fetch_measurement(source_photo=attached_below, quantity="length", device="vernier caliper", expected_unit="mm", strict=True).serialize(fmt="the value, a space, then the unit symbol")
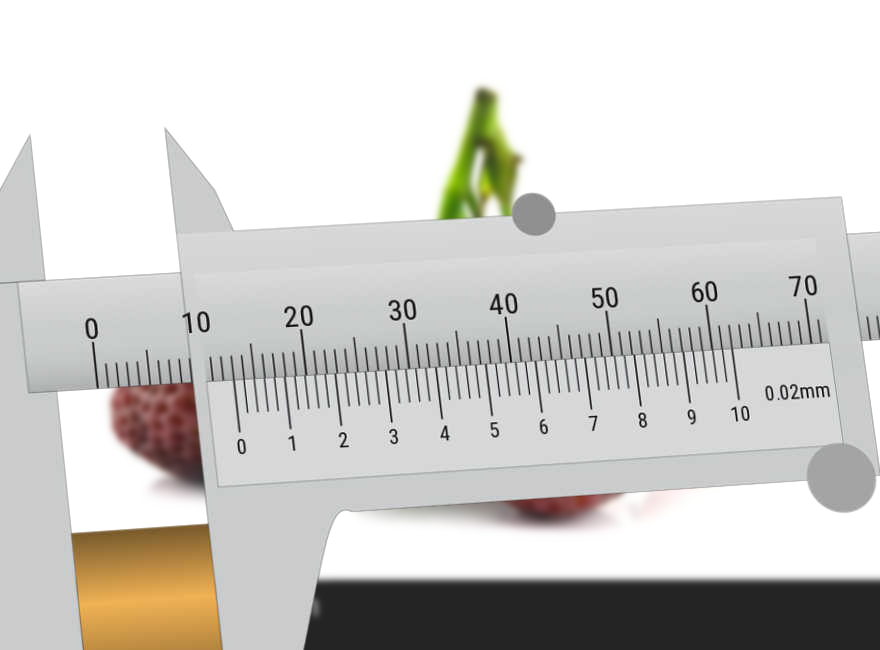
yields 13.0 mm
